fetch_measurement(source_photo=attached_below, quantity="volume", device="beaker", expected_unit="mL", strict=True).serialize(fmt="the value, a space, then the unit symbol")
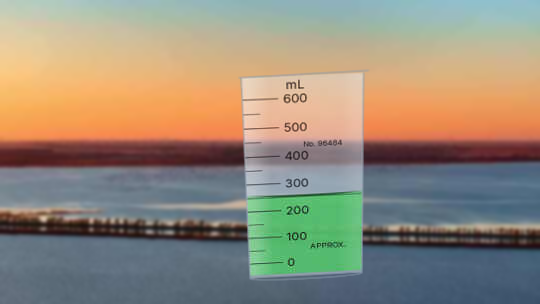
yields 250 mL
